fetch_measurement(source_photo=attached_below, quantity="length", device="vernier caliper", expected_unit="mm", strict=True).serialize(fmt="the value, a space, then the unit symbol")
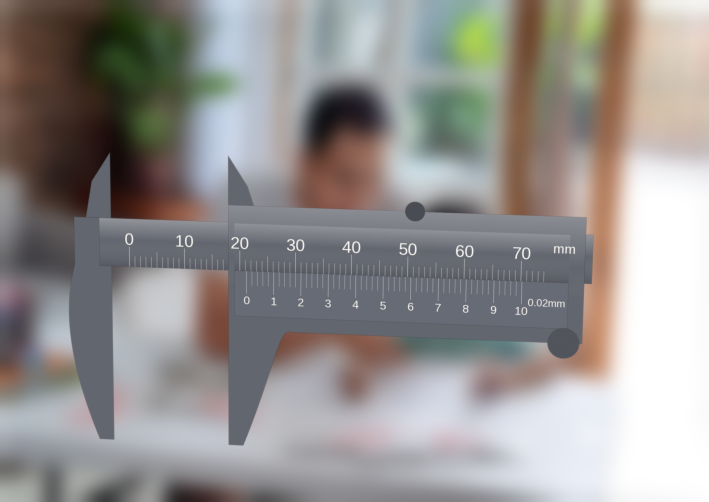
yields 21.2 mm
